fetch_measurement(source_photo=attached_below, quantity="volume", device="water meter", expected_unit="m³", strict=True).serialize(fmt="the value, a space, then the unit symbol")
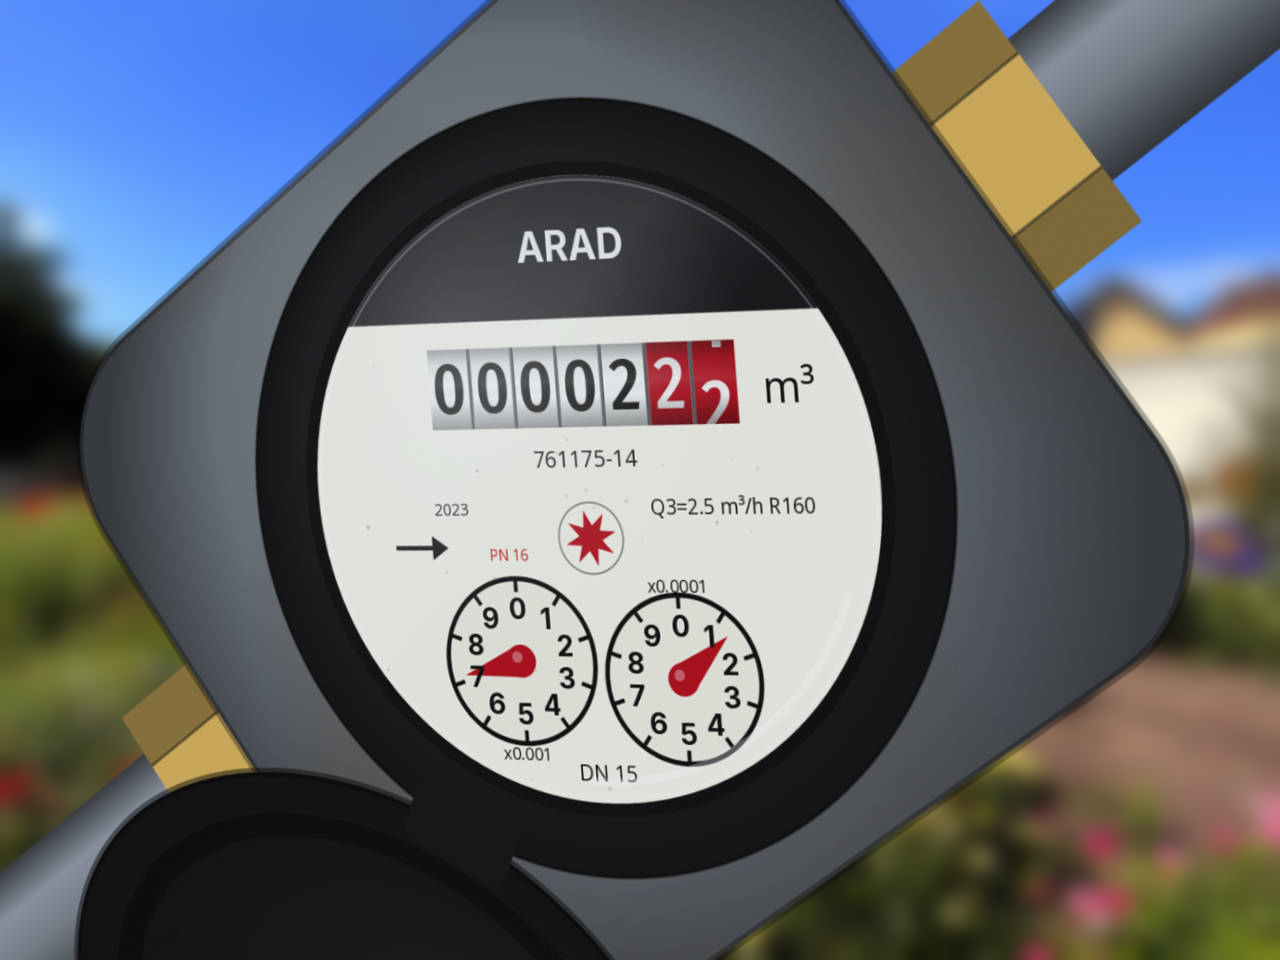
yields 2.2171 m³
